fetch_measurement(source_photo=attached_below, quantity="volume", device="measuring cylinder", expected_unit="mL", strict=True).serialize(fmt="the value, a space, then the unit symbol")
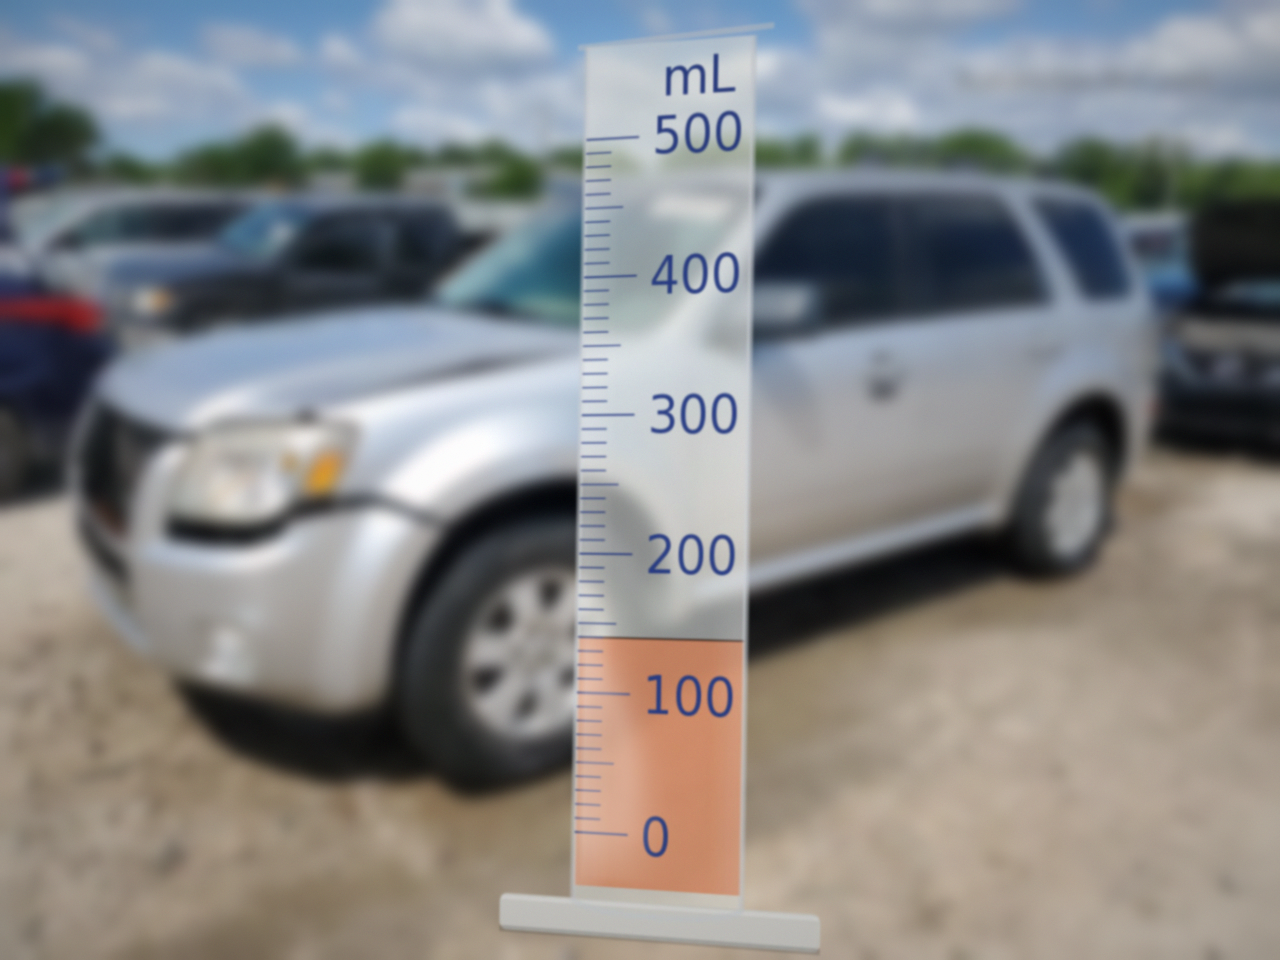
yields 140 mL
